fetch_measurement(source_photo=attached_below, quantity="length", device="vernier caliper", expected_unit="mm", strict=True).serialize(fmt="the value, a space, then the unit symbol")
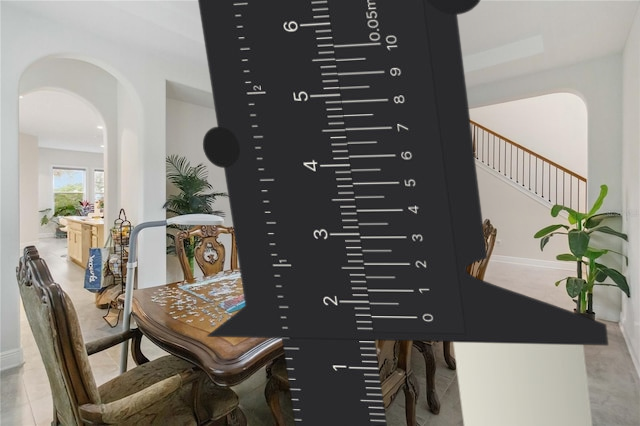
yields 17.8 mm
